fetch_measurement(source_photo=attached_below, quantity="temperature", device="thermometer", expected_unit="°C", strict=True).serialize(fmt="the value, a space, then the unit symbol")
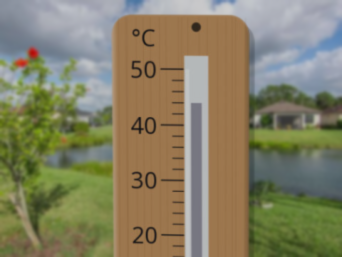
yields 44 °C
